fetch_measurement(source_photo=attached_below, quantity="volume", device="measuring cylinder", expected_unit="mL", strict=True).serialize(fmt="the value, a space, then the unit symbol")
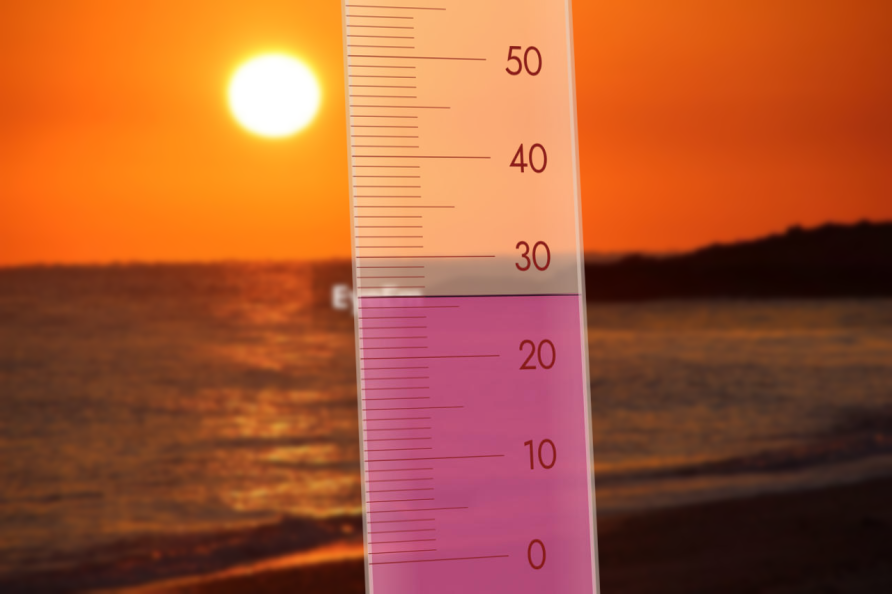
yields 26 mL
